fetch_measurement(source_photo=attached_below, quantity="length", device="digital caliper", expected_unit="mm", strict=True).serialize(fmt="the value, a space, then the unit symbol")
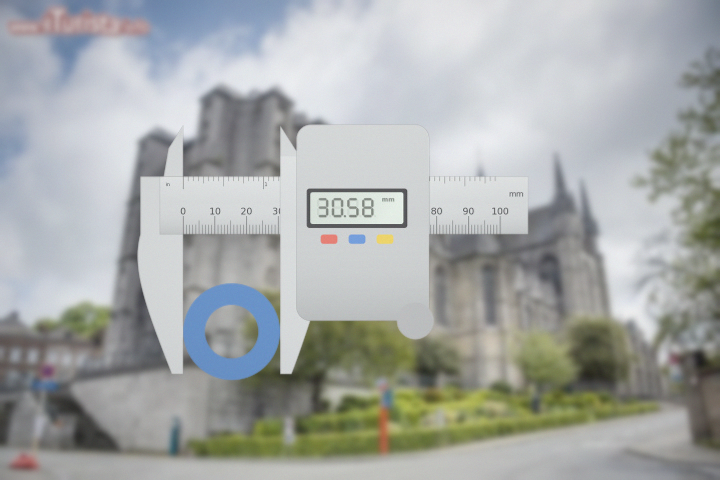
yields 30.58 mm
